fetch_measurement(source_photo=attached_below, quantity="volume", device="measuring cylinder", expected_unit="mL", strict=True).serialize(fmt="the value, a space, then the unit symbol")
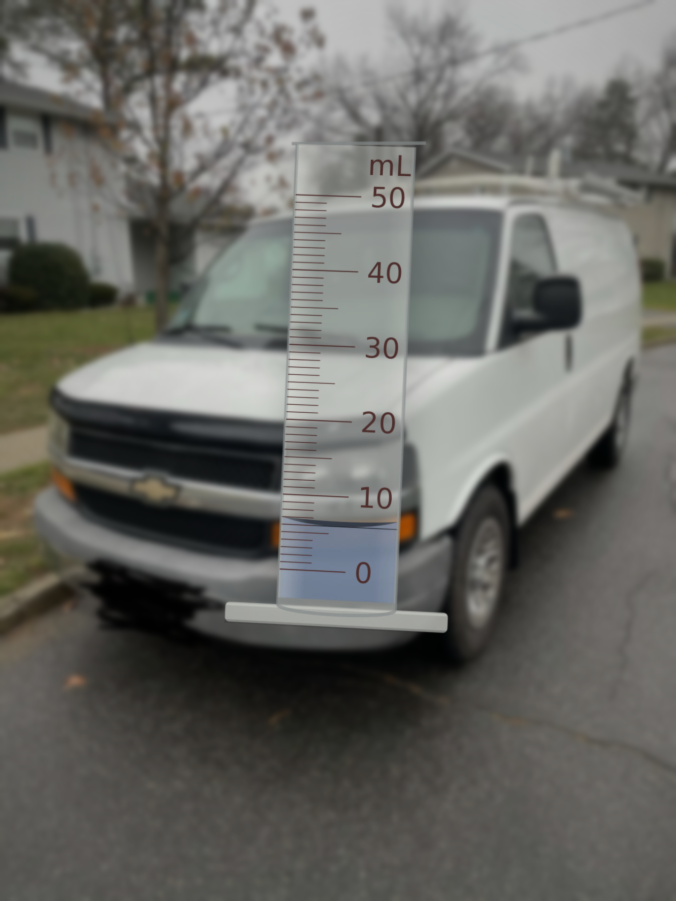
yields 6 mL
